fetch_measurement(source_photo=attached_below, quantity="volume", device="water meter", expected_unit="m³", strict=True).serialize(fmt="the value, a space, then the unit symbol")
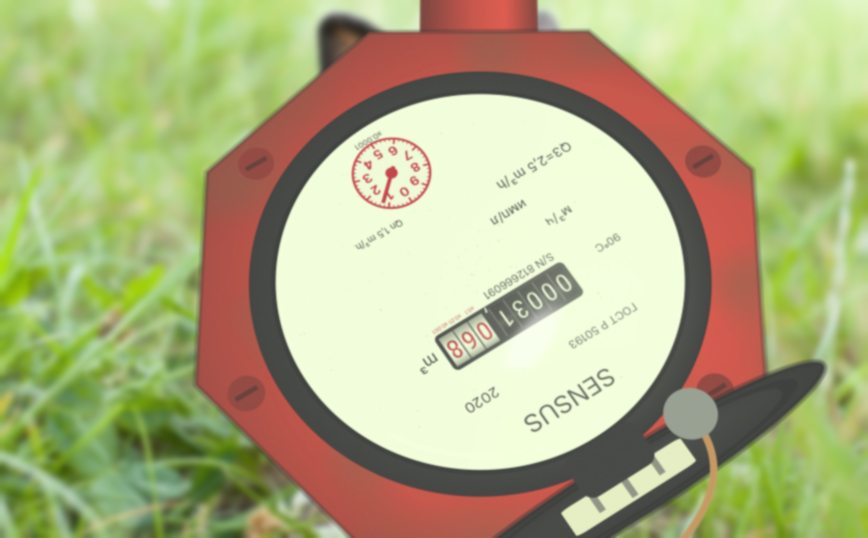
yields 31.0681 m³
